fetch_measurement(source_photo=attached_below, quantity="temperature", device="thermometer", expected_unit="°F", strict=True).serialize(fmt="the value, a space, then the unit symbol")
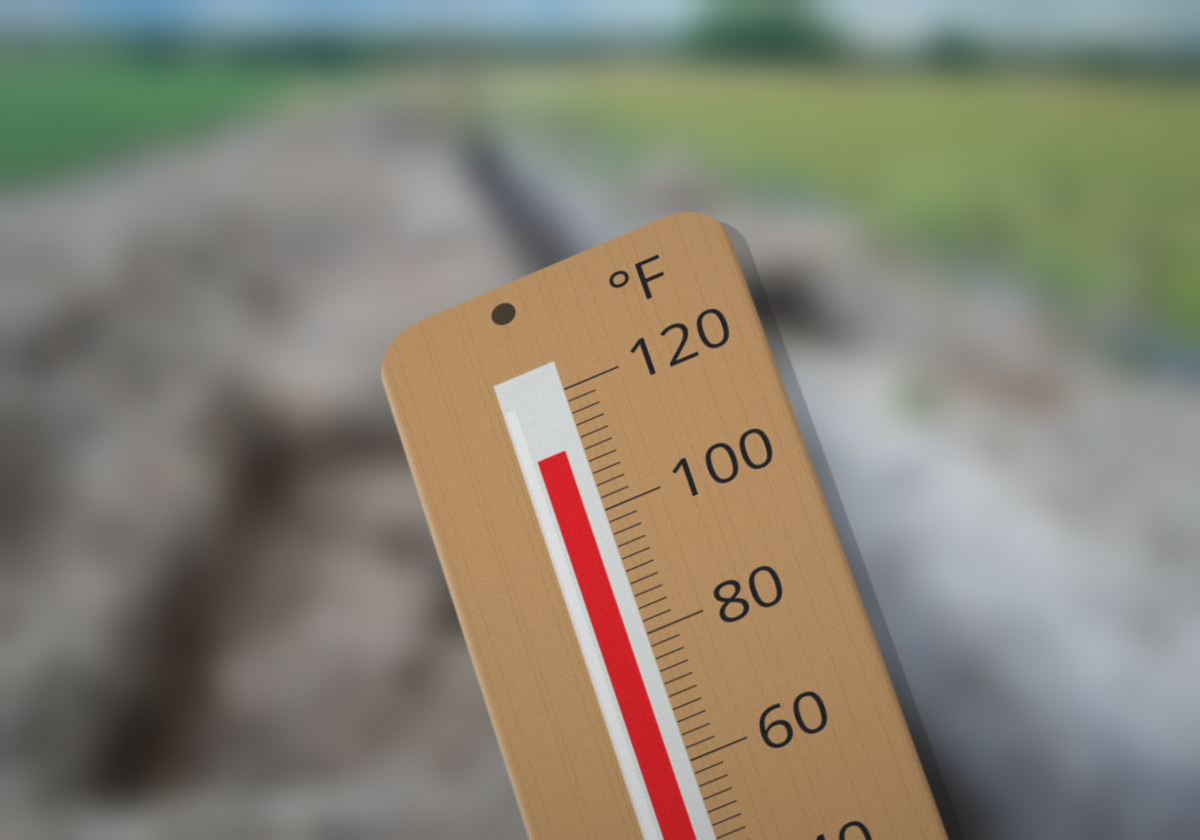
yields 111 °F
